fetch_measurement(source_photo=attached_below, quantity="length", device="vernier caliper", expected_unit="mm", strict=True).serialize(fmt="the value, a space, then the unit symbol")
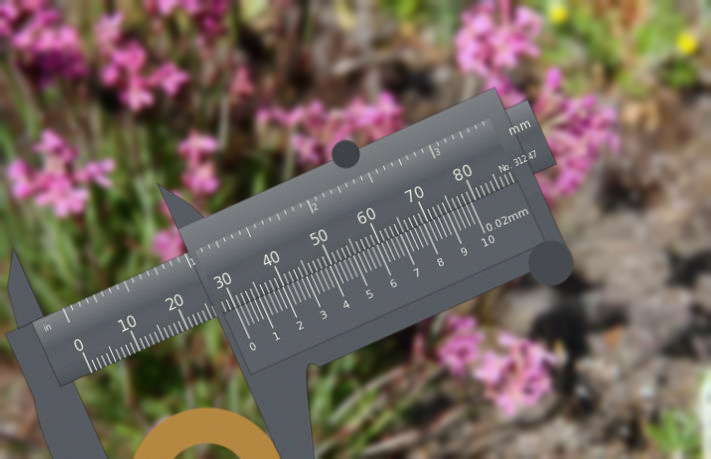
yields 30.0 mm
